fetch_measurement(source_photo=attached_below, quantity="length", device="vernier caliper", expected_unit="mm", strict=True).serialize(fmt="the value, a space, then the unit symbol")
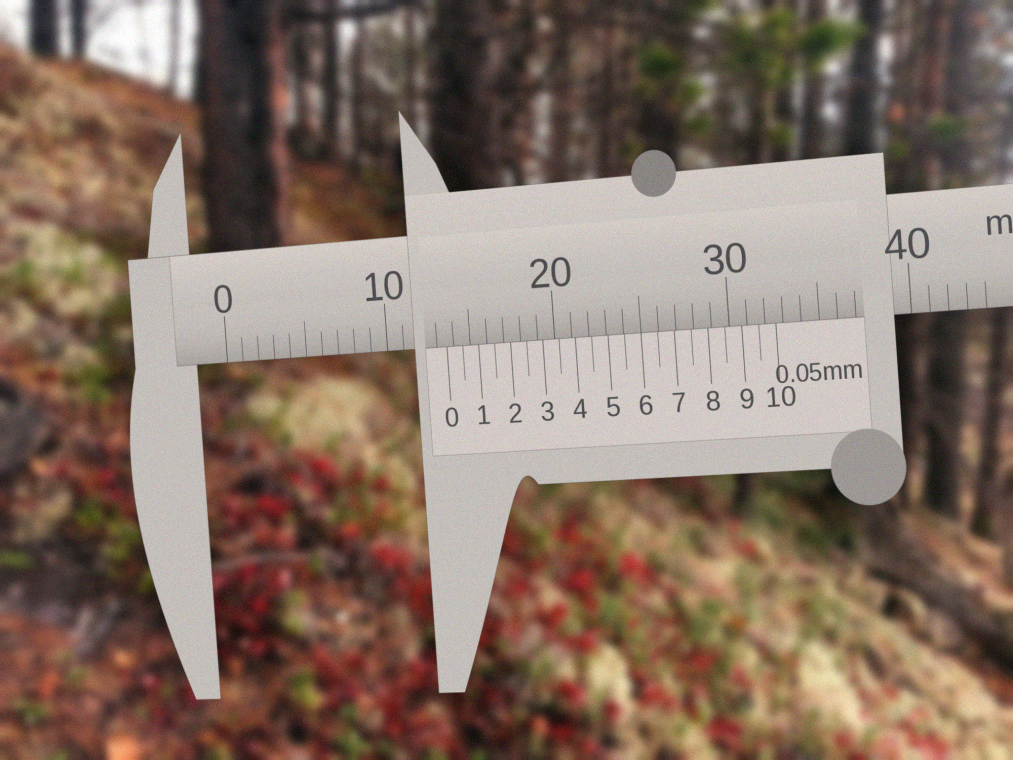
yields 13.6 mm
